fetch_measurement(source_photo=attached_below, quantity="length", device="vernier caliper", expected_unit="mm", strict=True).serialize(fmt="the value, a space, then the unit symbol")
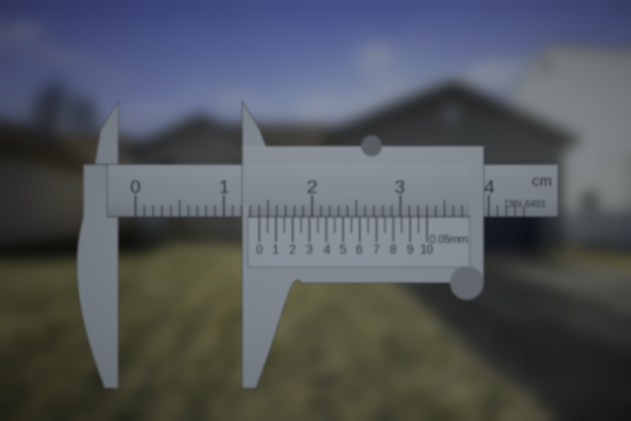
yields 14.0 mm
